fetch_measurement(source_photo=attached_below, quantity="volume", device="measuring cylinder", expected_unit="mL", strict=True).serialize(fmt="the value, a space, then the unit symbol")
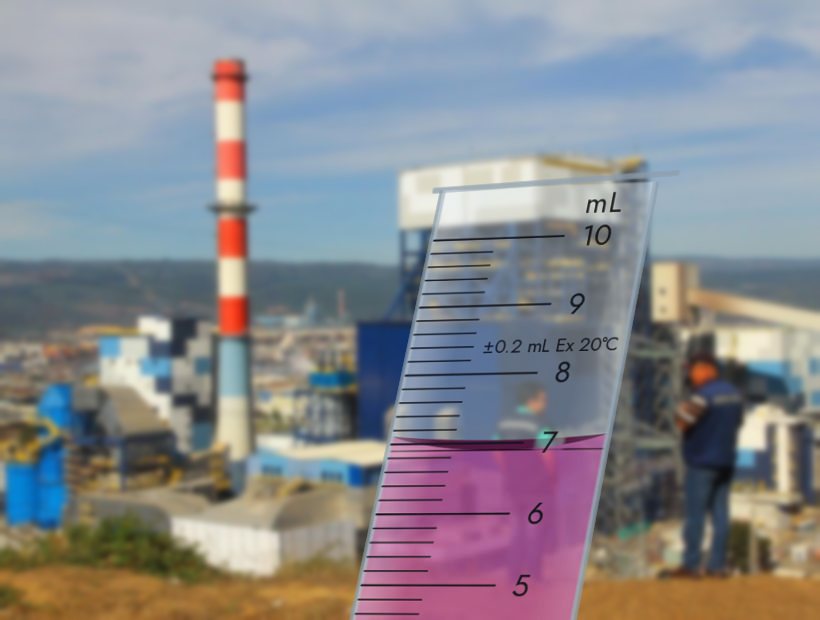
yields 6.9 mL
